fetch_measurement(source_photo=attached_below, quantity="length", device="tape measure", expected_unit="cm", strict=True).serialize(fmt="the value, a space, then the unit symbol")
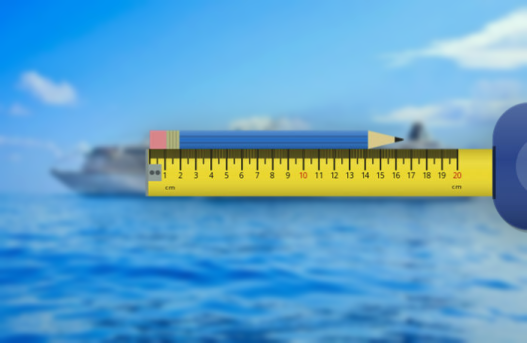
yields 16.5 cm
